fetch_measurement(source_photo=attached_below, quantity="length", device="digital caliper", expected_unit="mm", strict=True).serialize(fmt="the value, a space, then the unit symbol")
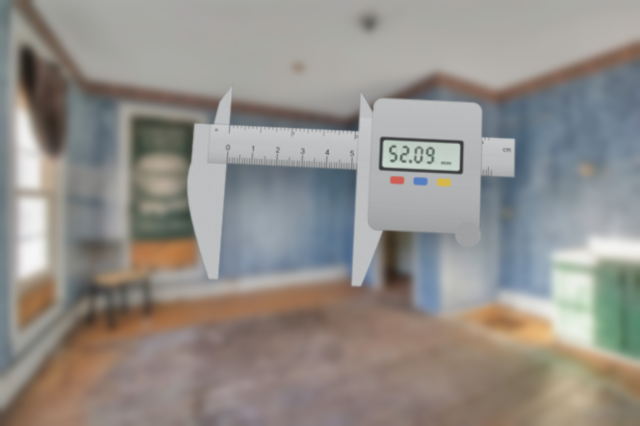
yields 52.09 mm
